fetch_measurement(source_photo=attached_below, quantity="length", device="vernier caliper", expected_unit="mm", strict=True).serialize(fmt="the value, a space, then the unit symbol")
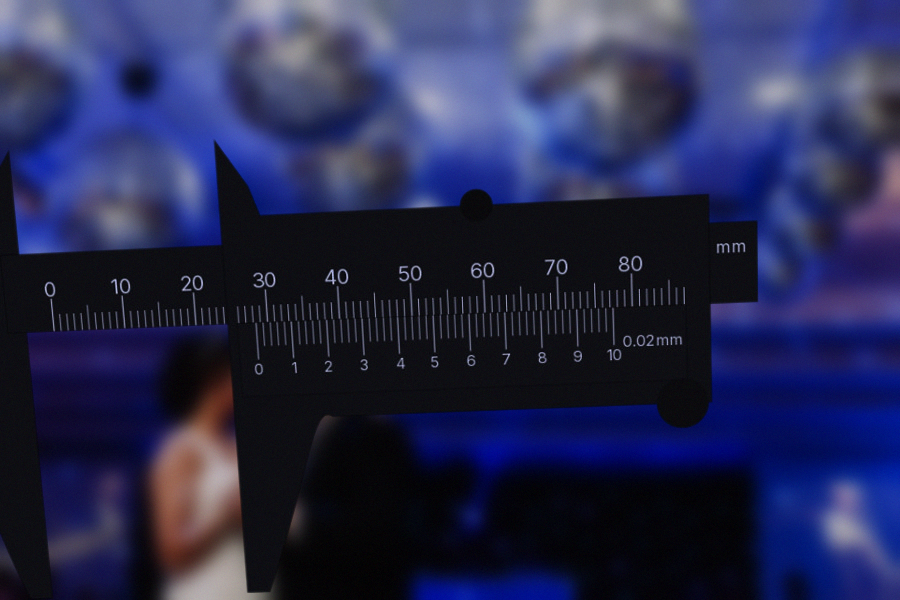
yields 28.4 mm
